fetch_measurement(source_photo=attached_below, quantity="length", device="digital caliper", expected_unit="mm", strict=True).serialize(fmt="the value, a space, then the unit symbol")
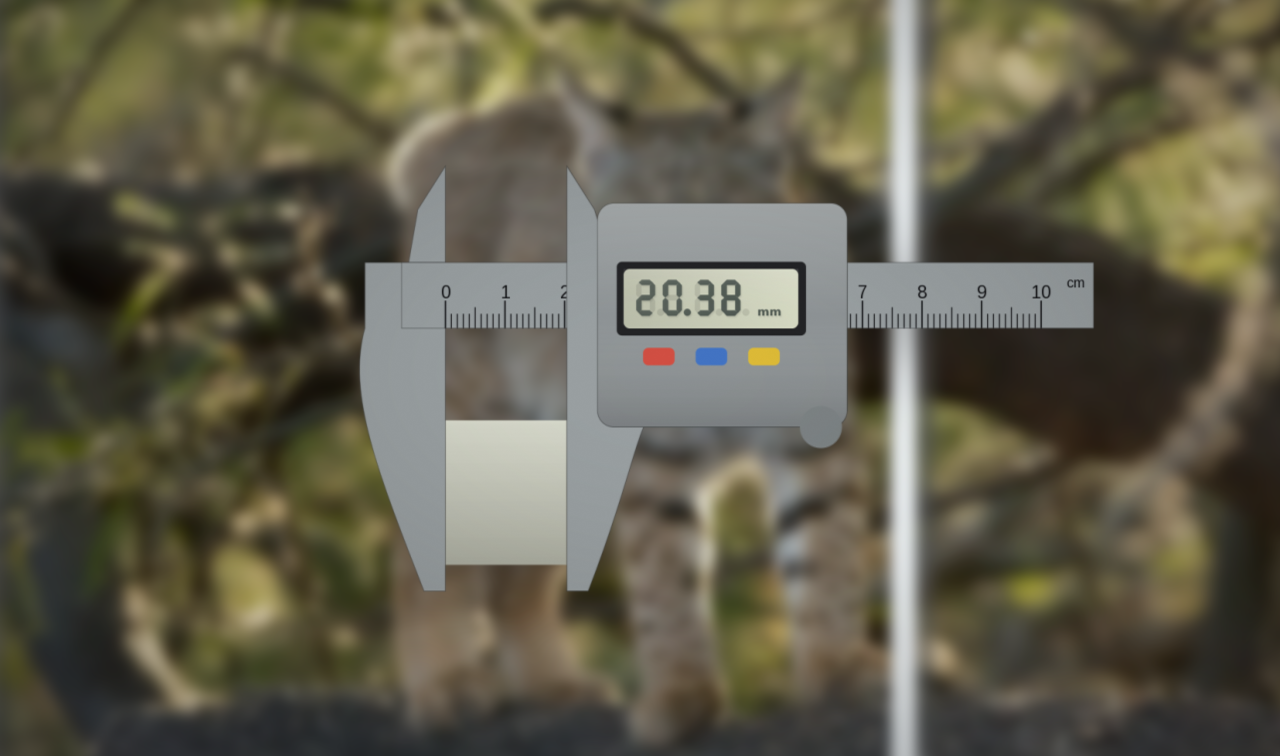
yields 20.38 mm
